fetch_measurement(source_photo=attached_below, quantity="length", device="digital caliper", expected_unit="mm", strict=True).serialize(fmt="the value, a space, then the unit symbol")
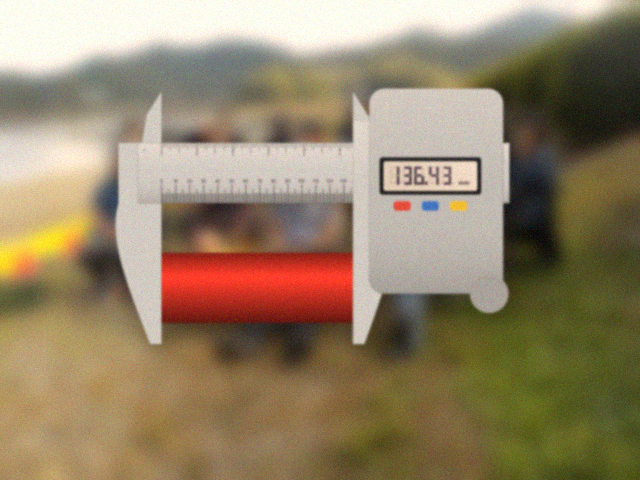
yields 136.43 mm
